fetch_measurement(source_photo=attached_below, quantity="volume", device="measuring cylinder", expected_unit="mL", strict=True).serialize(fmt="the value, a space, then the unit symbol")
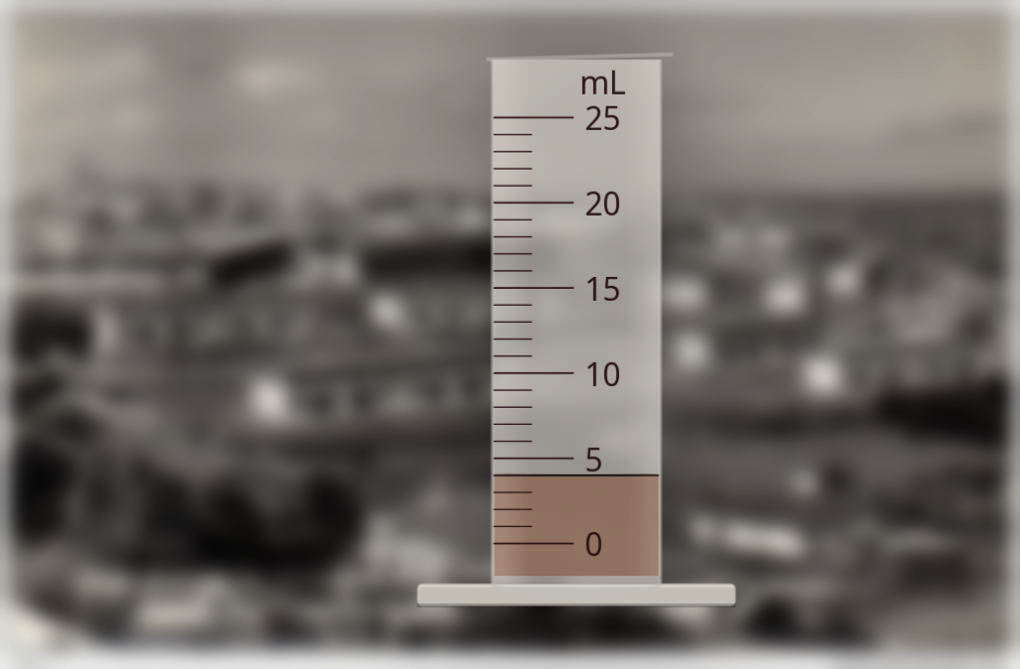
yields 4 mL
